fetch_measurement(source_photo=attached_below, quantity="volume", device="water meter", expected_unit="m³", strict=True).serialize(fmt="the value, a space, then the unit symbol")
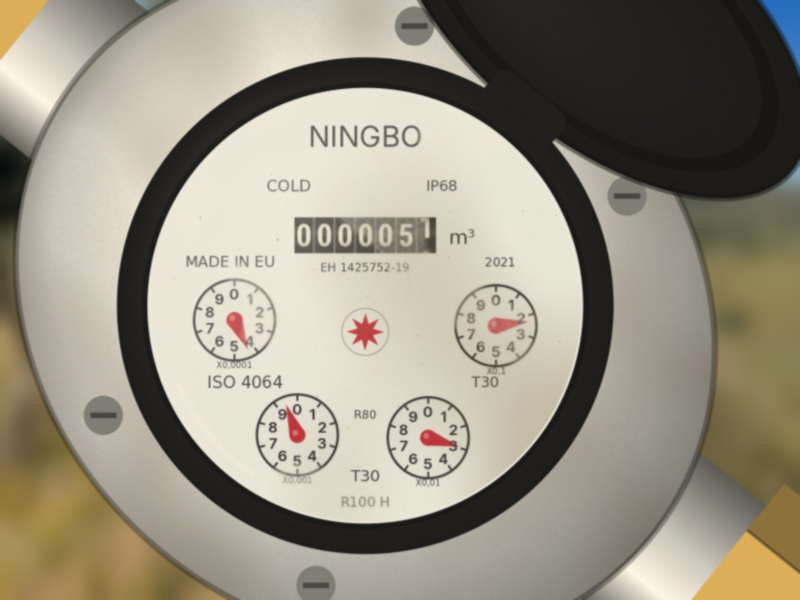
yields 51.2294 m³
